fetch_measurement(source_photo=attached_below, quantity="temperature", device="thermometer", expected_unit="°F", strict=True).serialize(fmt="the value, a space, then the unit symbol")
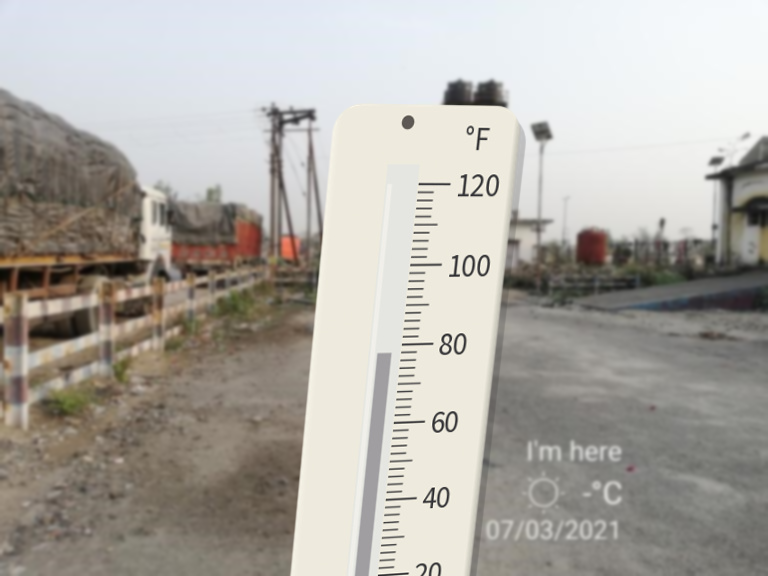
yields 78 °F
